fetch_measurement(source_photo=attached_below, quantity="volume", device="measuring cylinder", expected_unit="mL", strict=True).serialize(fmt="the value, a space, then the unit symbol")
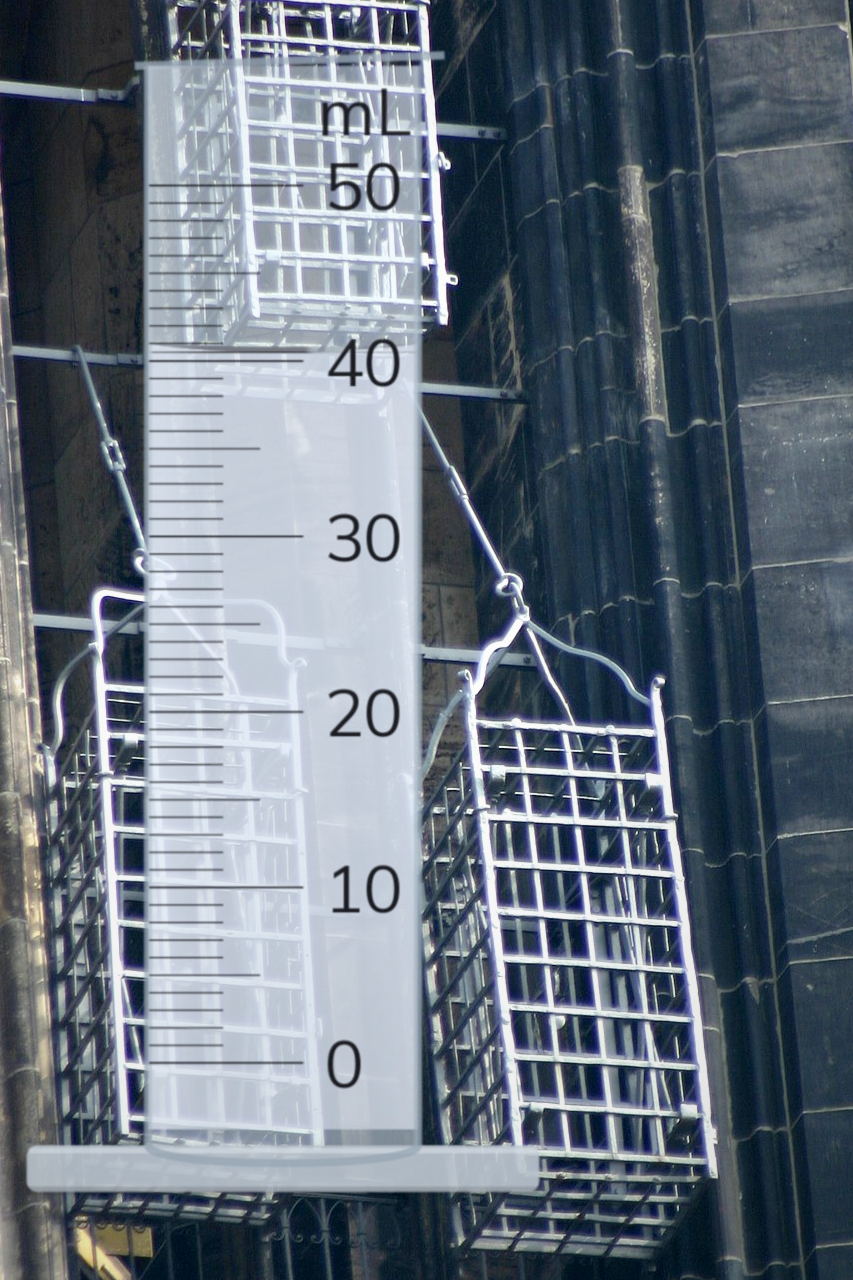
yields 40.5 mL
